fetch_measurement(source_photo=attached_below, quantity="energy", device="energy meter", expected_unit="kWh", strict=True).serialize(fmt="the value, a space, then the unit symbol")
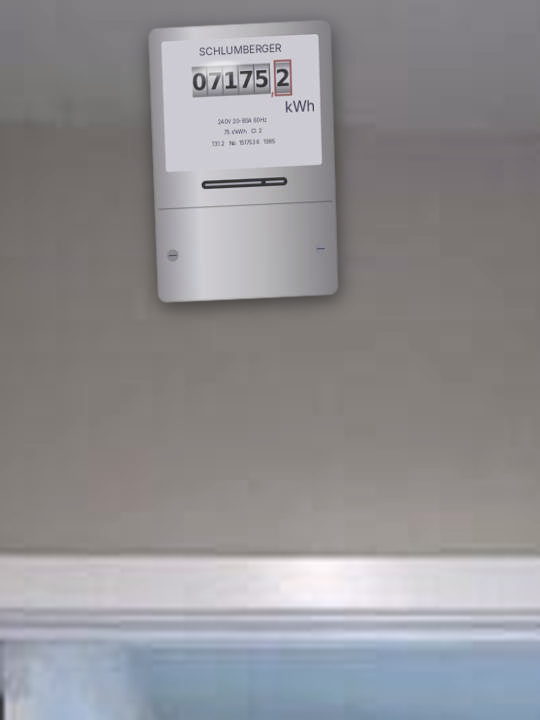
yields 7175.2 kWh
